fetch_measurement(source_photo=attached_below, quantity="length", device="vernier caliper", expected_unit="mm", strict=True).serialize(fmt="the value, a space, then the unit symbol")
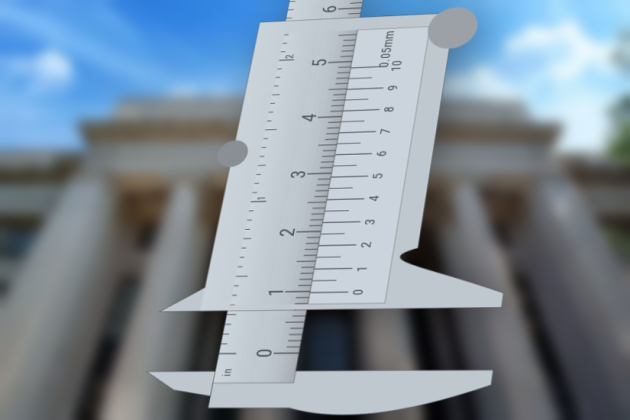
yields 9.8 mm
